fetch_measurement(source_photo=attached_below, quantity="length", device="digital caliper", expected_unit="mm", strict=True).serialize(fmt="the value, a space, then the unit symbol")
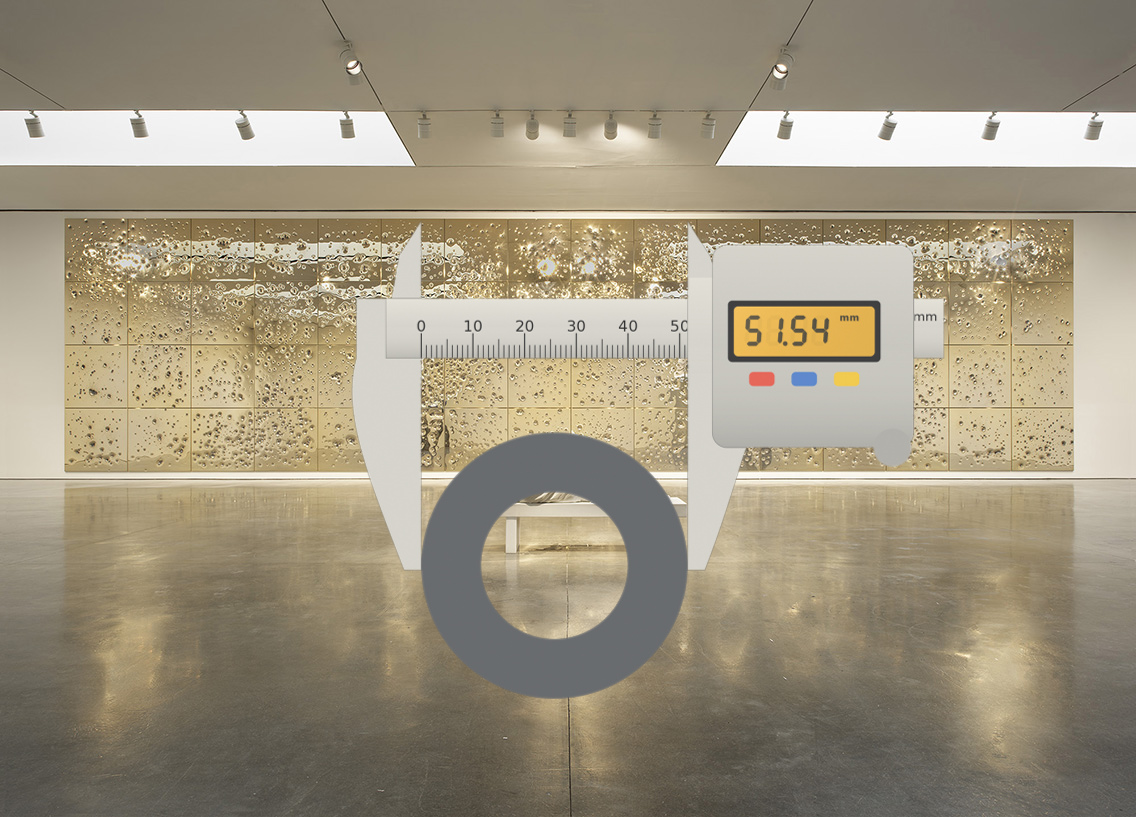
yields 51.54 mm
